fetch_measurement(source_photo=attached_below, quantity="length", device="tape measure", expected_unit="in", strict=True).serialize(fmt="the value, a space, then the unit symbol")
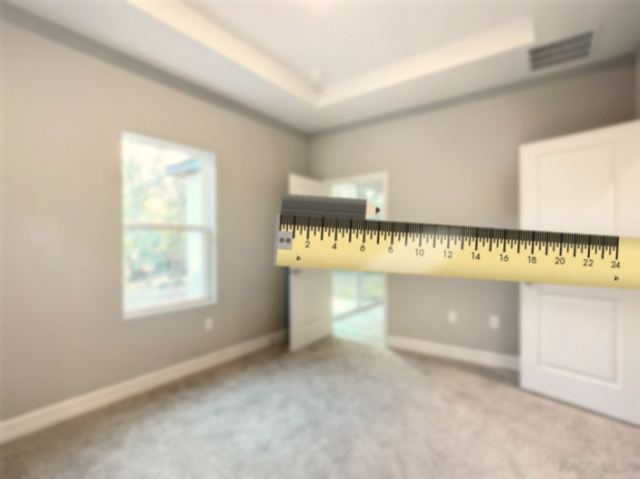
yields 7 in
